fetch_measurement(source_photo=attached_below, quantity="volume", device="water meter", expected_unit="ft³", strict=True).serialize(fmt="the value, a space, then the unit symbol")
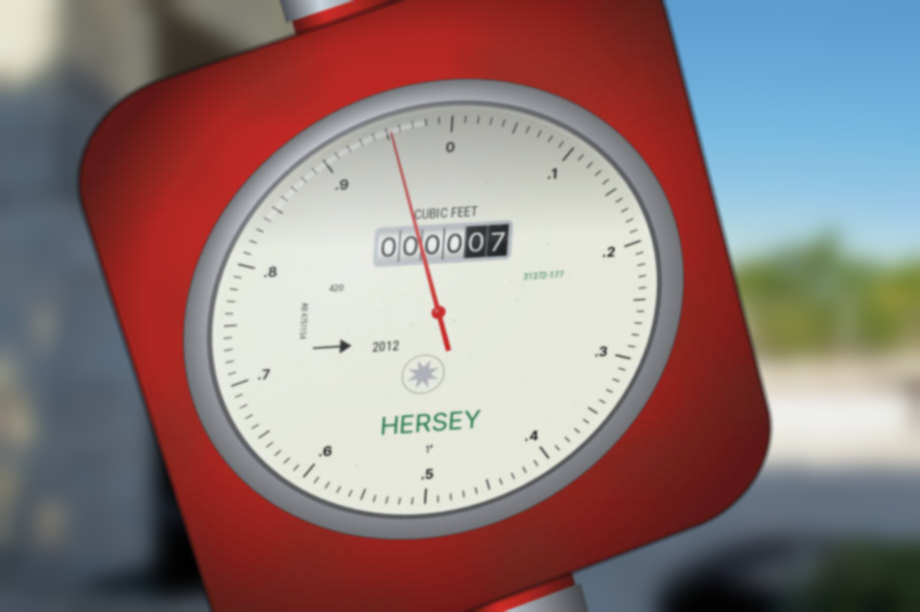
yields 6.95 ft³
